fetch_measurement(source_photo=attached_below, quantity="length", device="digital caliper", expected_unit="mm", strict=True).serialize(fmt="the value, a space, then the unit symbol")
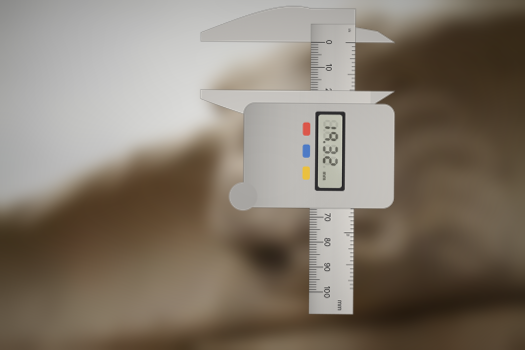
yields 19.32 mm
